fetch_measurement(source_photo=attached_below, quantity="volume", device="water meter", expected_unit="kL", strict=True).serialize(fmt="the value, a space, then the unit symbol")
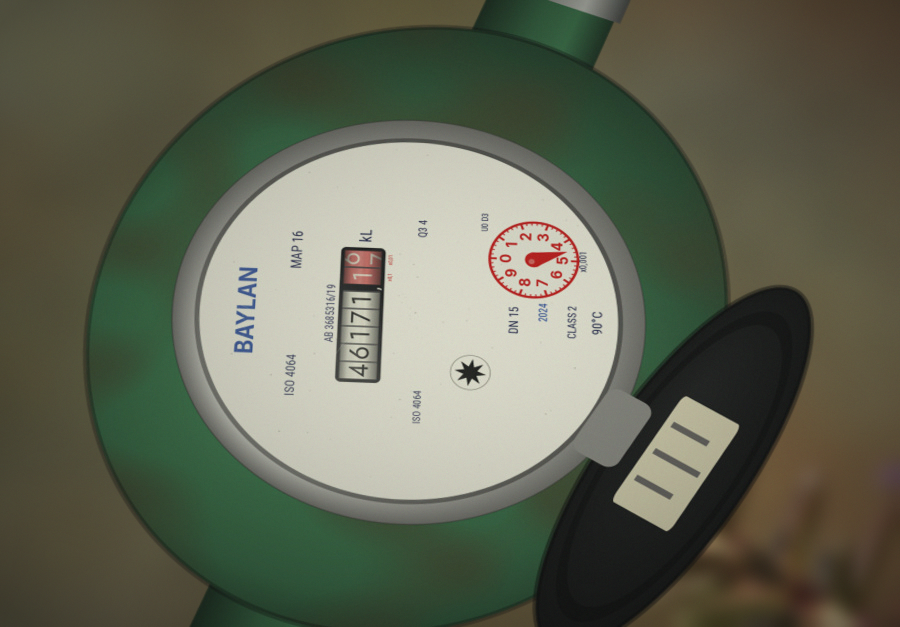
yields 46171.164 kL
